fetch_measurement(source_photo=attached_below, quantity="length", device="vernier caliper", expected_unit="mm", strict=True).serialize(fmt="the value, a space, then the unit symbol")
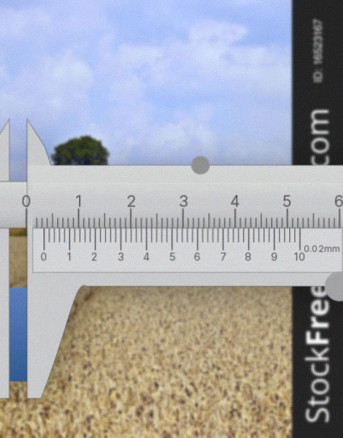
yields 3.4 mm
